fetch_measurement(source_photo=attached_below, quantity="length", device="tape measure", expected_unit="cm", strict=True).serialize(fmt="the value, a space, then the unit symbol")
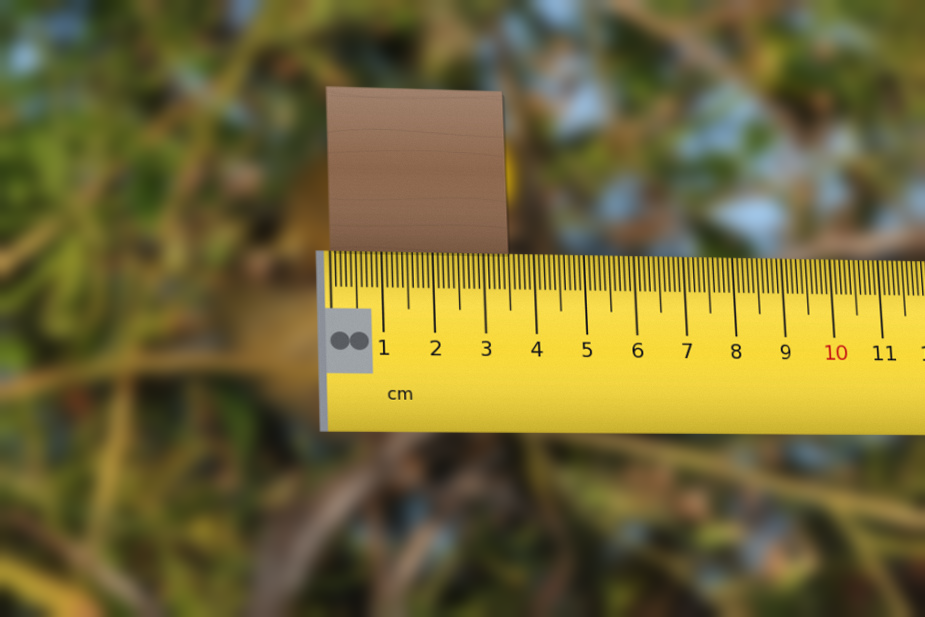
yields 3.5 cm
